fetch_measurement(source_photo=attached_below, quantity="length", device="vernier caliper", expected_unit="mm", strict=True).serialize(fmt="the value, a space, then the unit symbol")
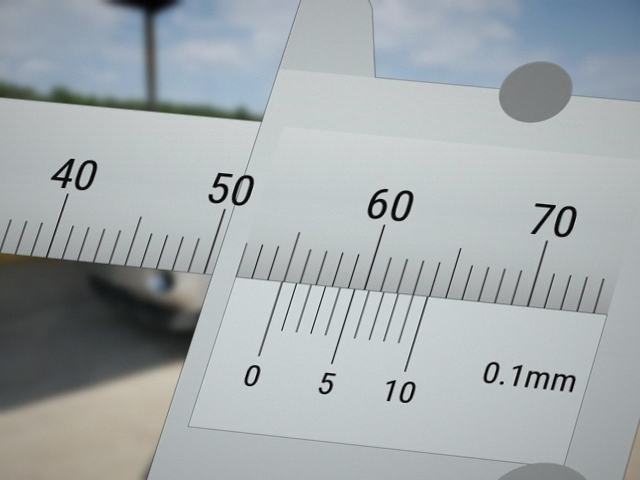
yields 54.9 mm
